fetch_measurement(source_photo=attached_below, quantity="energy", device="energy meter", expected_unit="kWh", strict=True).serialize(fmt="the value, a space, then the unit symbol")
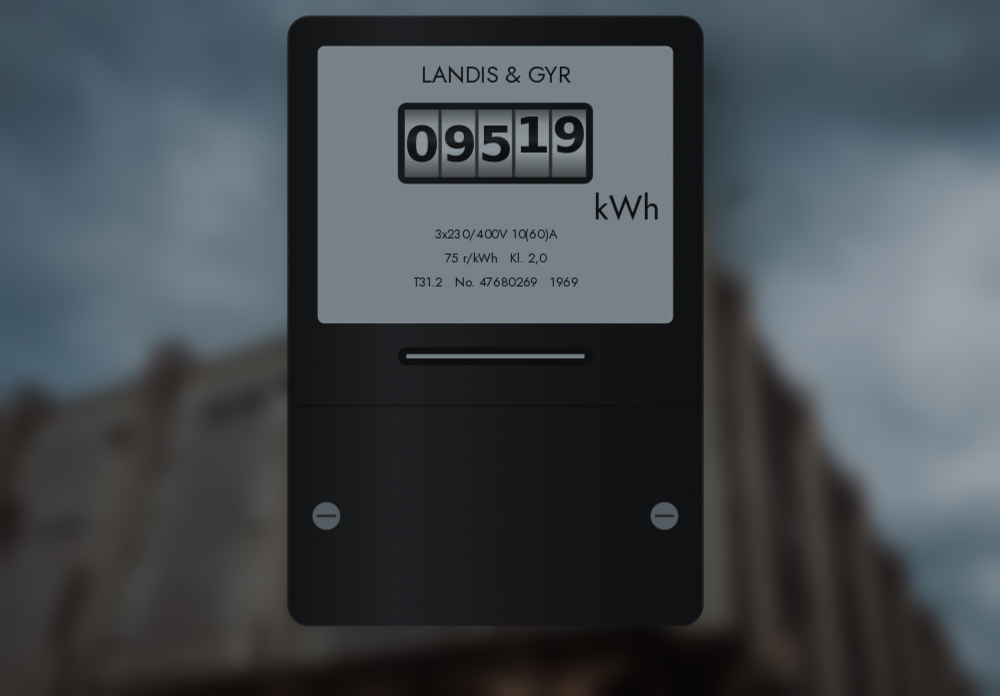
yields 9519 kWh
